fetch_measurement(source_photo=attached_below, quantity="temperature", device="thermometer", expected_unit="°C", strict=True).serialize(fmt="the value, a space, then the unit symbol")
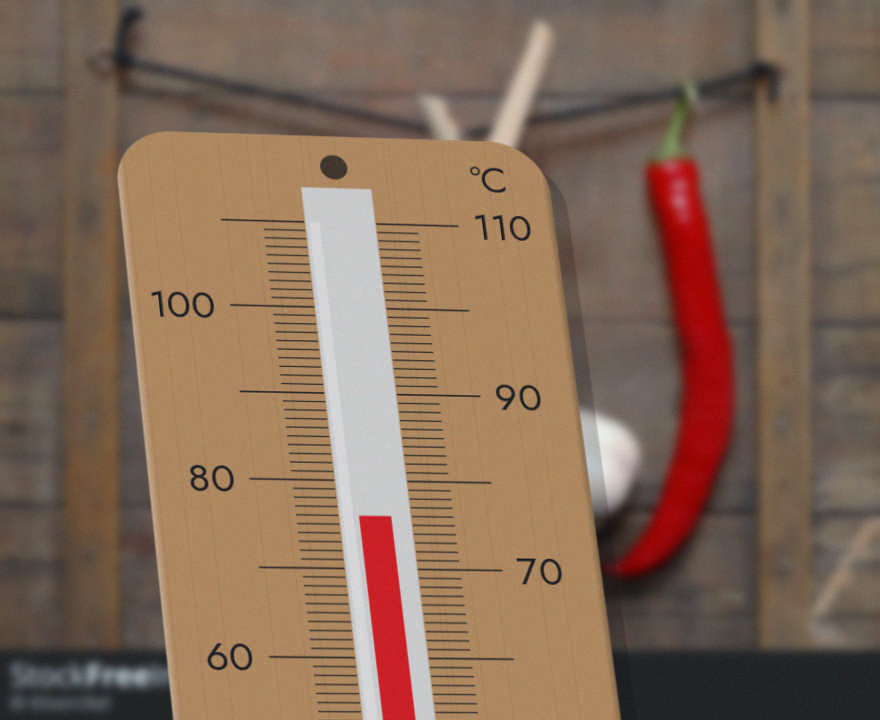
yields 76 °C
